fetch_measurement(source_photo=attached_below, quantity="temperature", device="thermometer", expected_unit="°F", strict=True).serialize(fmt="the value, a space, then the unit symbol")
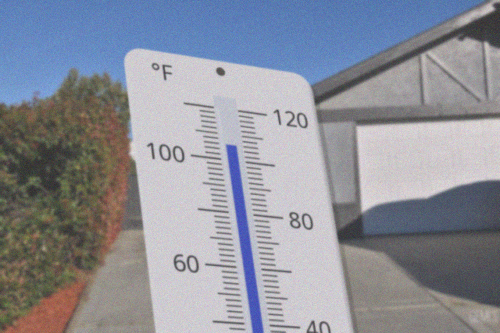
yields 106 °F
